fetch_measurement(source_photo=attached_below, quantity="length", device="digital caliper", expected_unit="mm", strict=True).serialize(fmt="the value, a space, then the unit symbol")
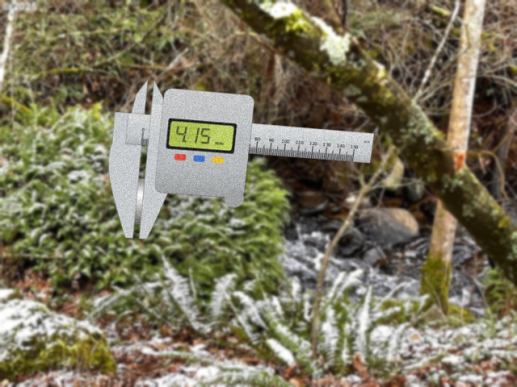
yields 4.15 mm
